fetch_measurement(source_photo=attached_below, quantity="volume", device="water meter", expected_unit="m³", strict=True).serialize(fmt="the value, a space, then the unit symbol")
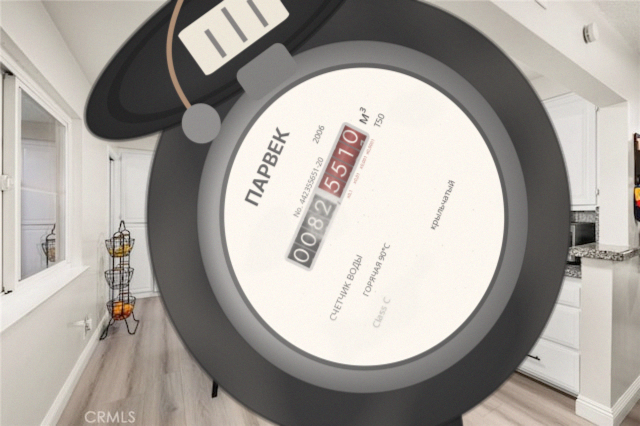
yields 82.5510 m³
